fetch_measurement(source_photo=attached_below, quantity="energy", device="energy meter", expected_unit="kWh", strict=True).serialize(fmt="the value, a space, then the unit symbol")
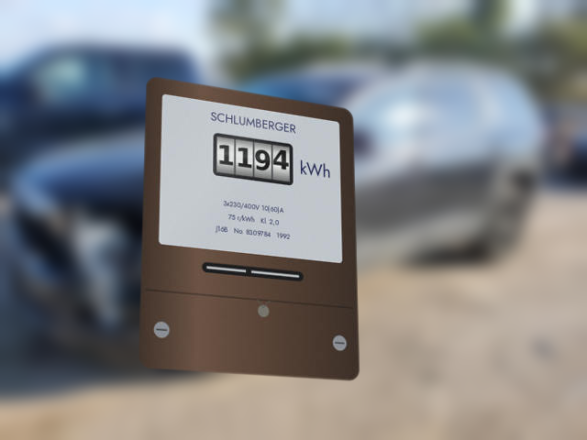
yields 1194 kWh
